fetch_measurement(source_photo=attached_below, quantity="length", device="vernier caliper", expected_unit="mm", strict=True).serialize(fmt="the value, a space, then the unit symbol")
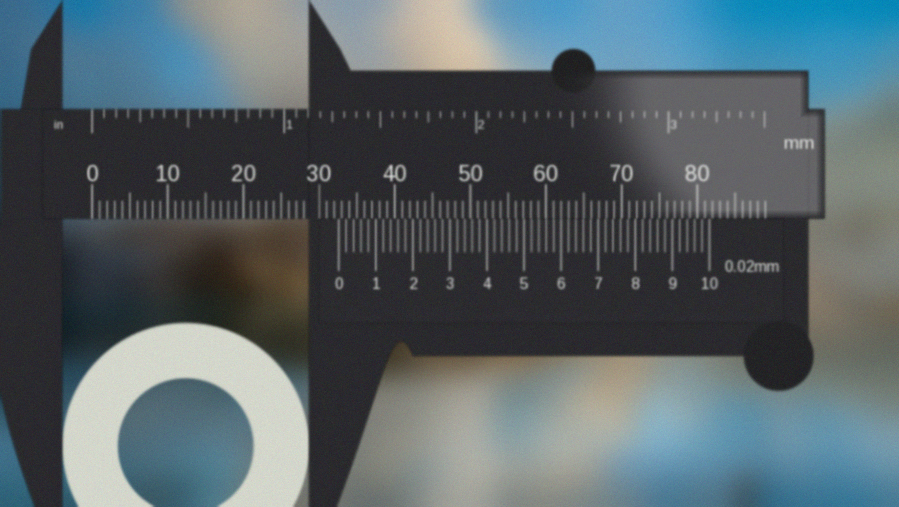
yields 32.6 mm
